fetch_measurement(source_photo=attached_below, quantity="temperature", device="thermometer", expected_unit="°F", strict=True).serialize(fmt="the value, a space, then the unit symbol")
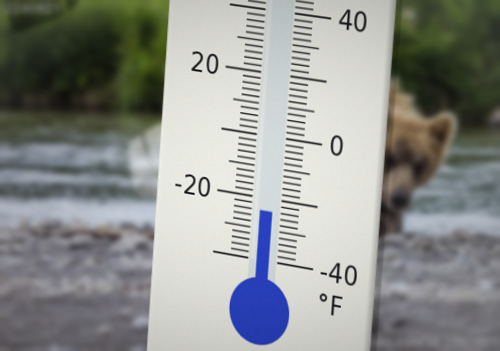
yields -24 °F
